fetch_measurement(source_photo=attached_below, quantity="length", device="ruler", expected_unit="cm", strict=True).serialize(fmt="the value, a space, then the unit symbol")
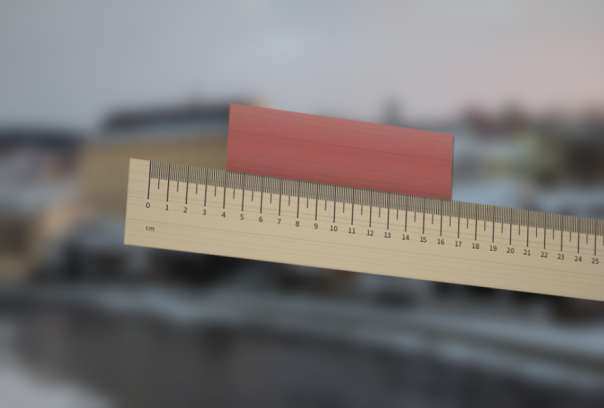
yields 12.5 cm
